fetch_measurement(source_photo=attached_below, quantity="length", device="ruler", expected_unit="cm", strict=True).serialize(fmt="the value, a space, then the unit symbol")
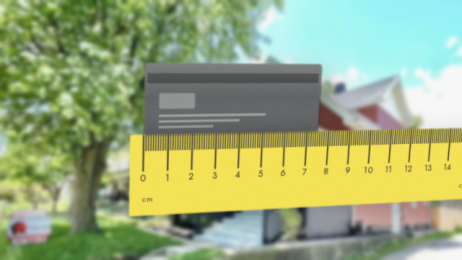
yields 7.5 cm
